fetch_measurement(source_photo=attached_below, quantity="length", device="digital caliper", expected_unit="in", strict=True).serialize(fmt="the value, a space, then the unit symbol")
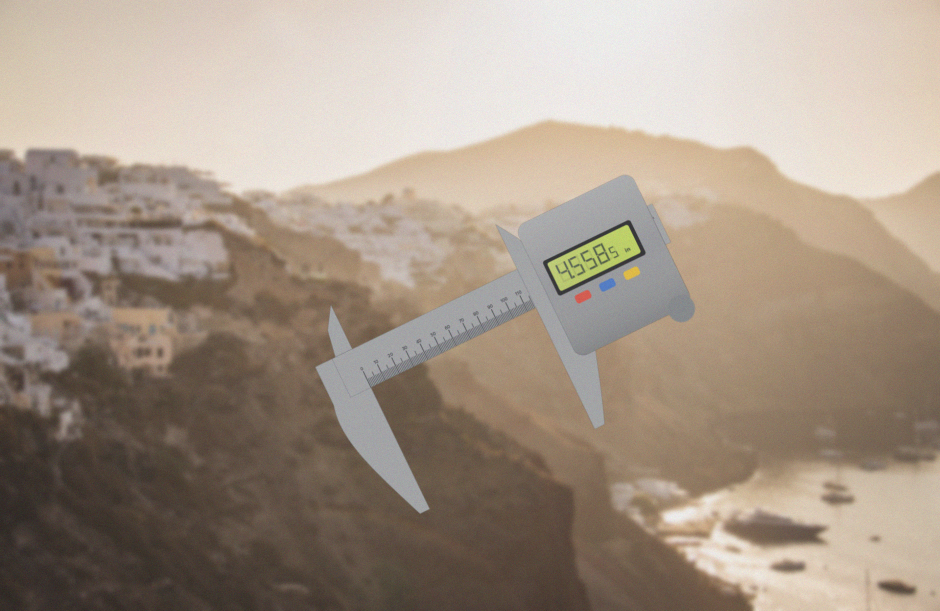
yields 4.5585 in
